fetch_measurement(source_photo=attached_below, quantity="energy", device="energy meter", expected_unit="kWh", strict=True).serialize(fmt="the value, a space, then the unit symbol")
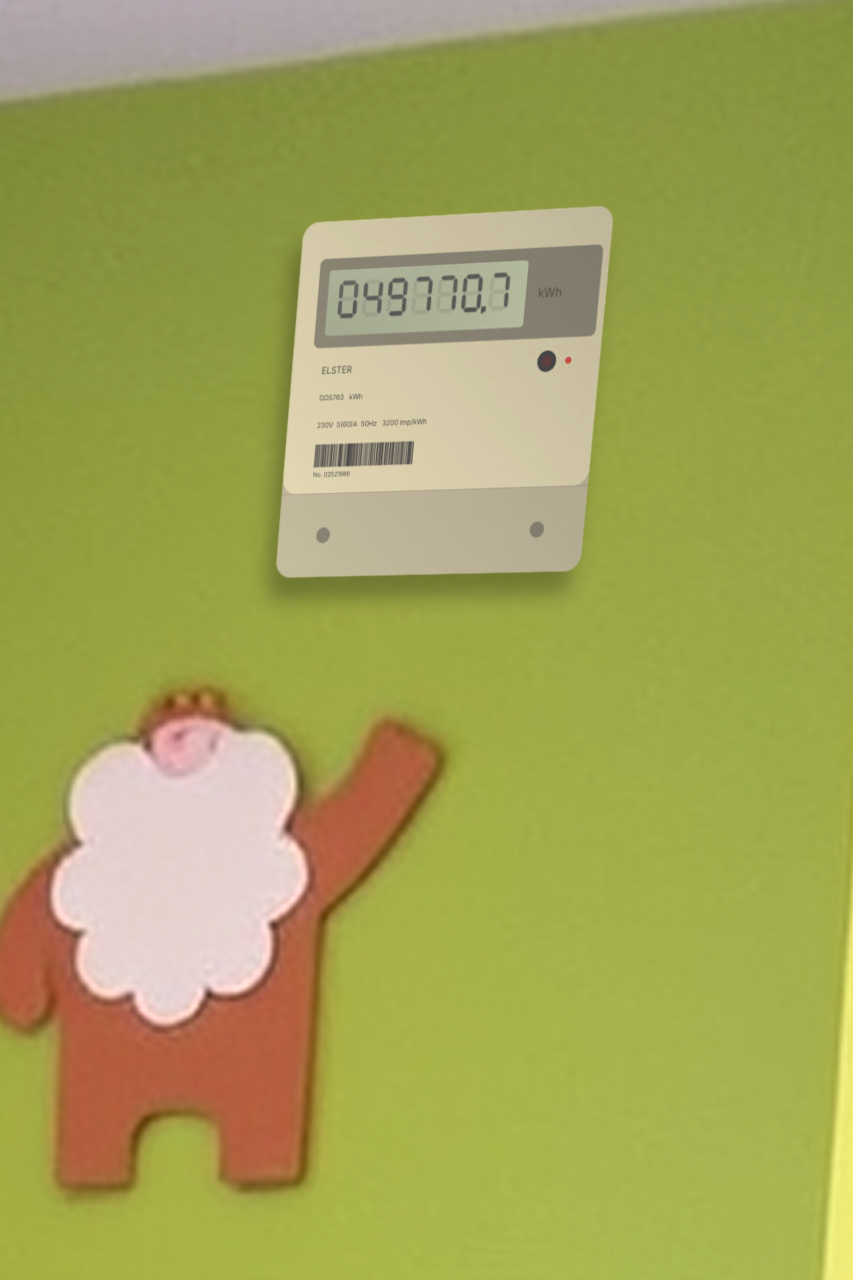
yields 49770.7 kWh
